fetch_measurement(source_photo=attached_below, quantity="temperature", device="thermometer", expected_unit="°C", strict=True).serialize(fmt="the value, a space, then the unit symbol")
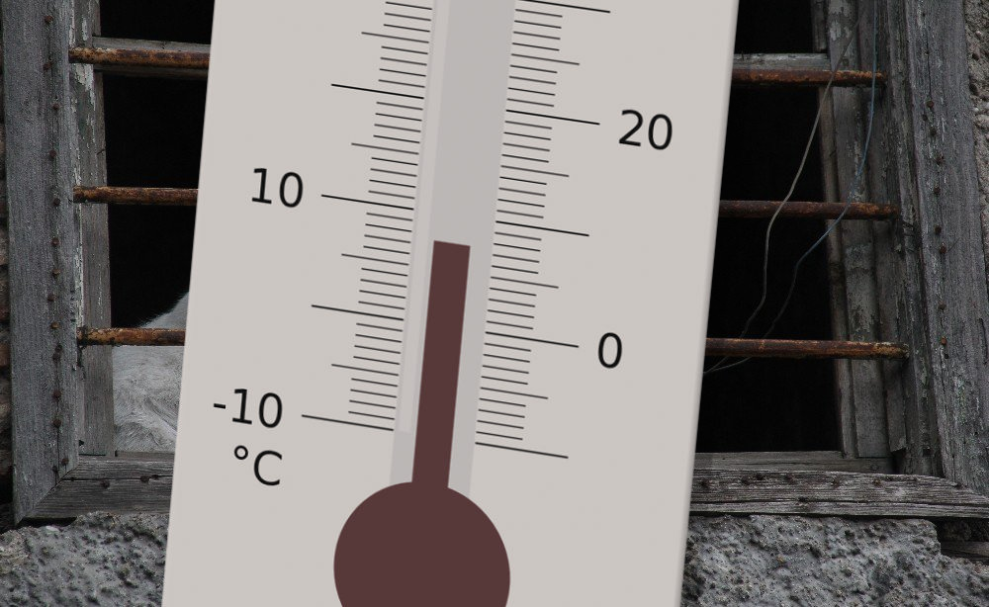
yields 7.5 °C
